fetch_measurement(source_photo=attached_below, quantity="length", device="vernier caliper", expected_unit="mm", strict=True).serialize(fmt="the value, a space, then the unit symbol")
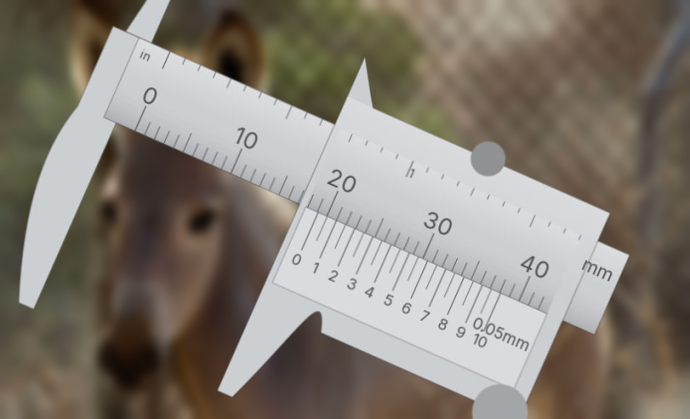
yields 19.1 mm
